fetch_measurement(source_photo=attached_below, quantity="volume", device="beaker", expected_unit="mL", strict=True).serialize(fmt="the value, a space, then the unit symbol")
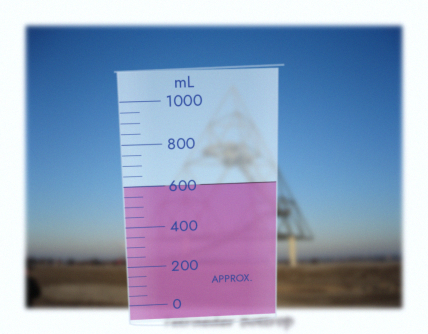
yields 600 mL
